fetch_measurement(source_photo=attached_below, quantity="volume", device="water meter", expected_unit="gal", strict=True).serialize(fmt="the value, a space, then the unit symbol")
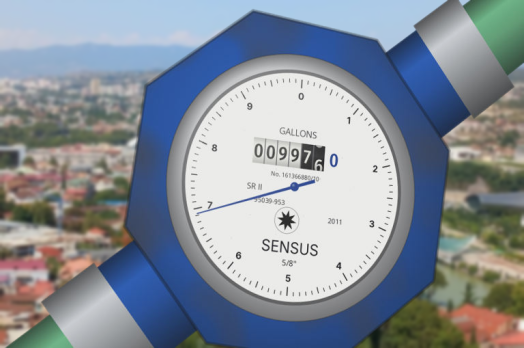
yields 99756.9 gal
